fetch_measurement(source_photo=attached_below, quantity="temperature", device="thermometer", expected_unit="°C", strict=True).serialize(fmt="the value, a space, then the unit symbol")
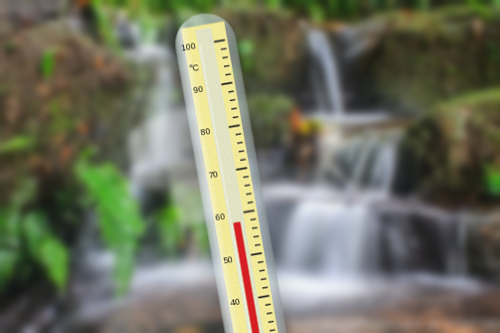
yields 58 °C
